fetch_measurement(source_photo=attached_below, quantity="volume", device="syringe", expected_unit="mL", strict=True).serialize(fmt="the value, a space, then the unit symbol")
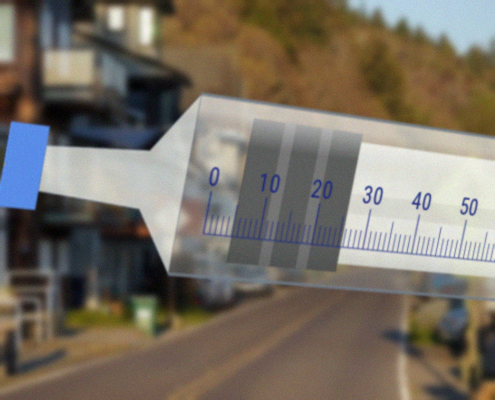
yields 5 mL
